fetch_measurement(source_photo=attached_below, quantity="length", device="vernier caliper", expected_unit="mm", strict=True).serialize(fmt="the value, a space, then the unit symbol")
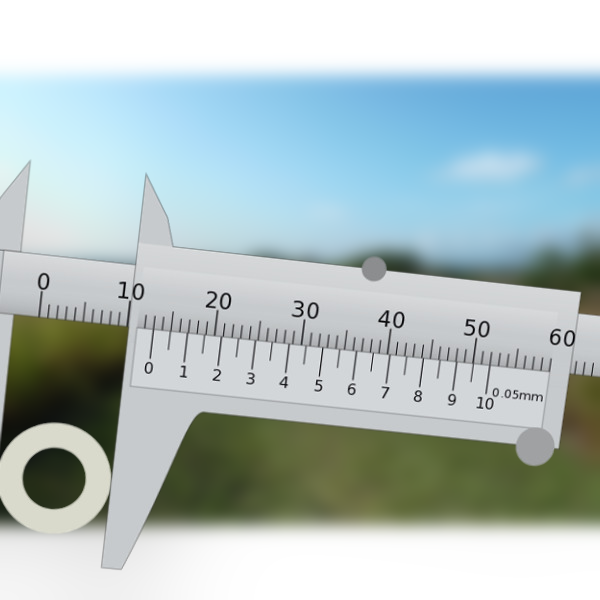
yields 13.0 mm
